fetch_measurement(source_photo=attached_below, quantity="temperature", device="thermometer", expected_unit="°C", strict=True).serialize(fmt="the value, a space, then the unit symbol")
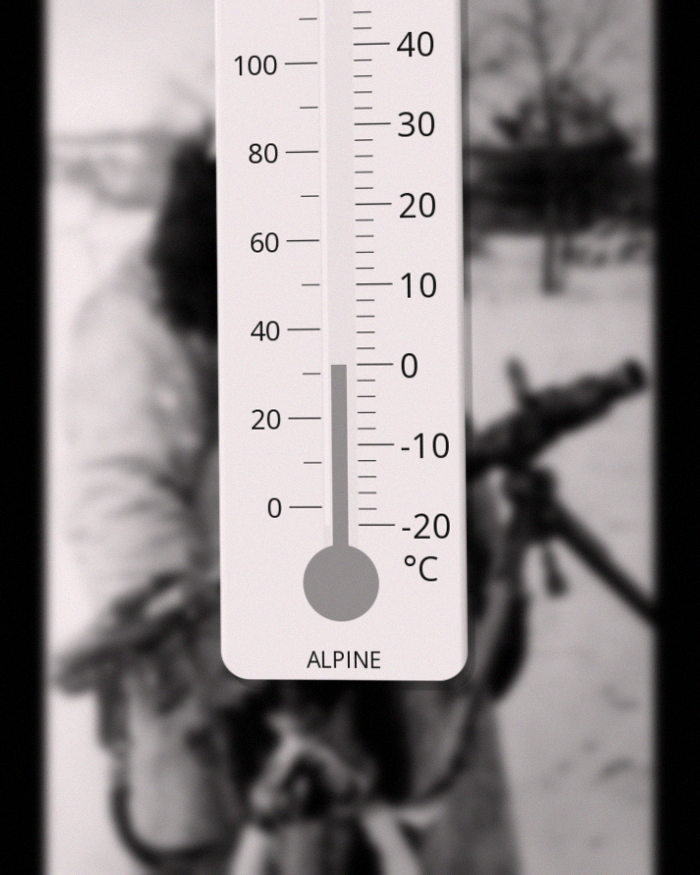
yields 0 °C
